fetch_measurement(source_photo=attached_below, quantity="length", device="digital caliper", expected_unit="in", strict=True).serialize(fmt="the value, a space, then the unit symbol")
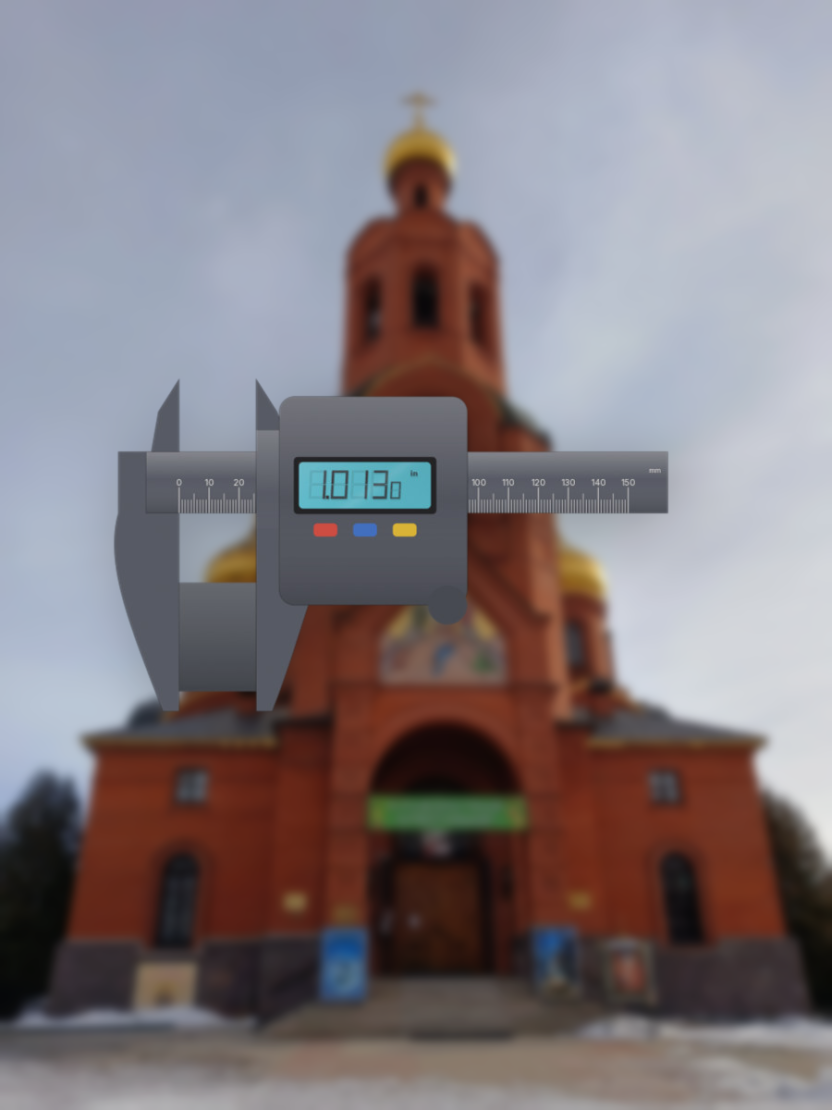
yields 1.0130 in
